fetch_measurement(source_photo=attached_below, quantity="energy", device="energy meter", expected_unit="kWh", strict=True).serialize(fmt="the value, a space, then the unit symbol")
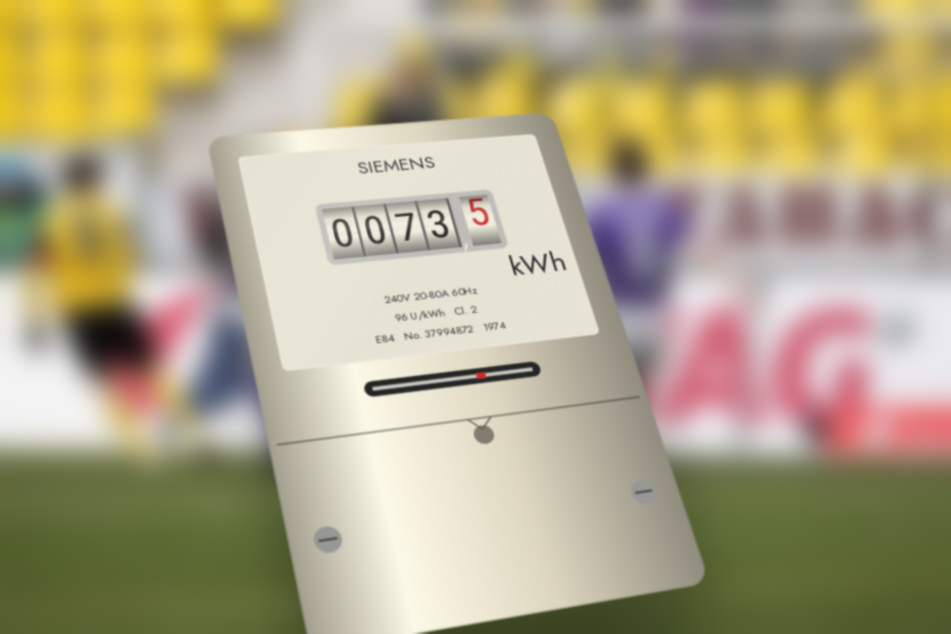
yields 73.5 kWh
